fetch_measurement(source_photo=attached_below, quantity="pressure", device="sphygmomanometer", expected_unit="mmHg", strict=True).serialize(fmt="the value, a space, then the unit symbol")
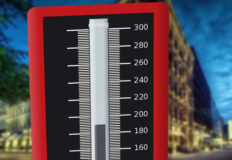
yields 190 mmHg
